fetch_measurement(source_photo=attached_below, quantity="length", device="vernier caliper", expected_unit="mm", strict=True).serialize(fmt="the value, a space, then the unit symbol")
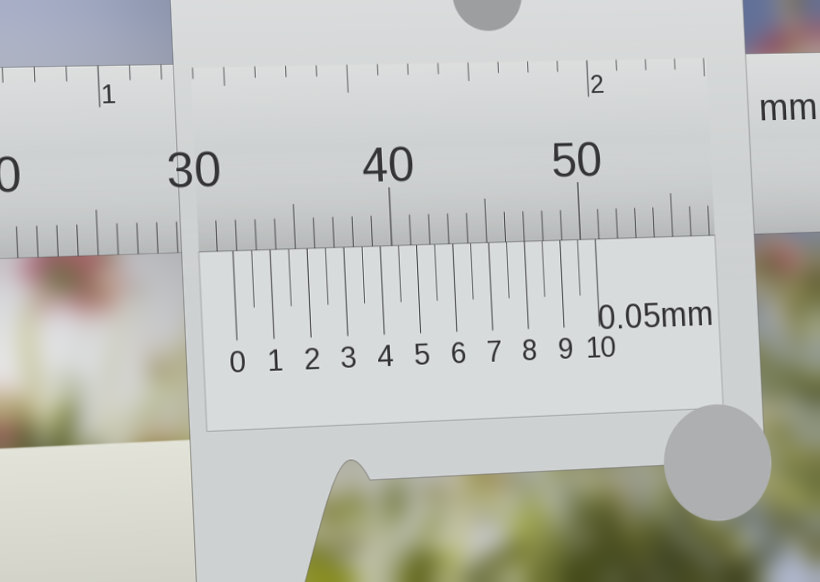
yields 31.8 mm
